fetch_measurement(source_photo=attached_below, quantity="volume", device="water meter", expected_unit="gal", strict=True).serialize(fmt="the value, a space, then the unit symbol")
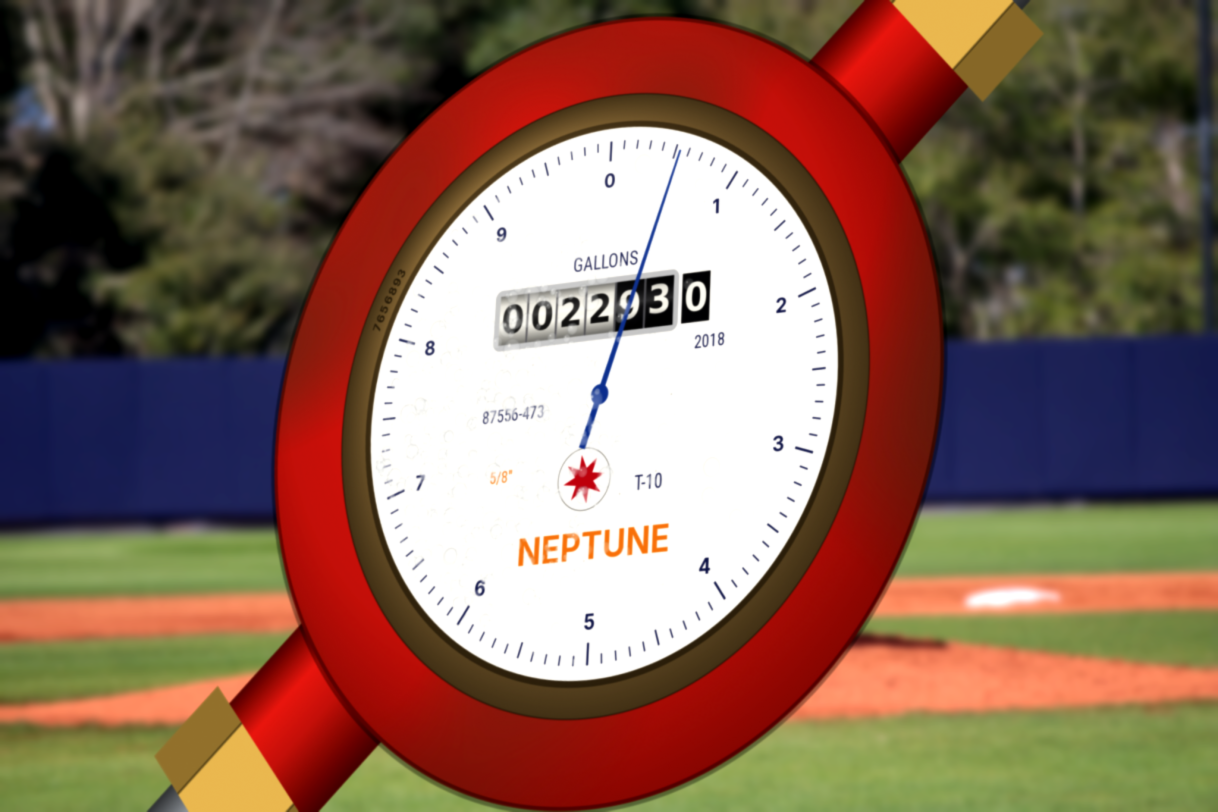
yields 22930.5 gal
